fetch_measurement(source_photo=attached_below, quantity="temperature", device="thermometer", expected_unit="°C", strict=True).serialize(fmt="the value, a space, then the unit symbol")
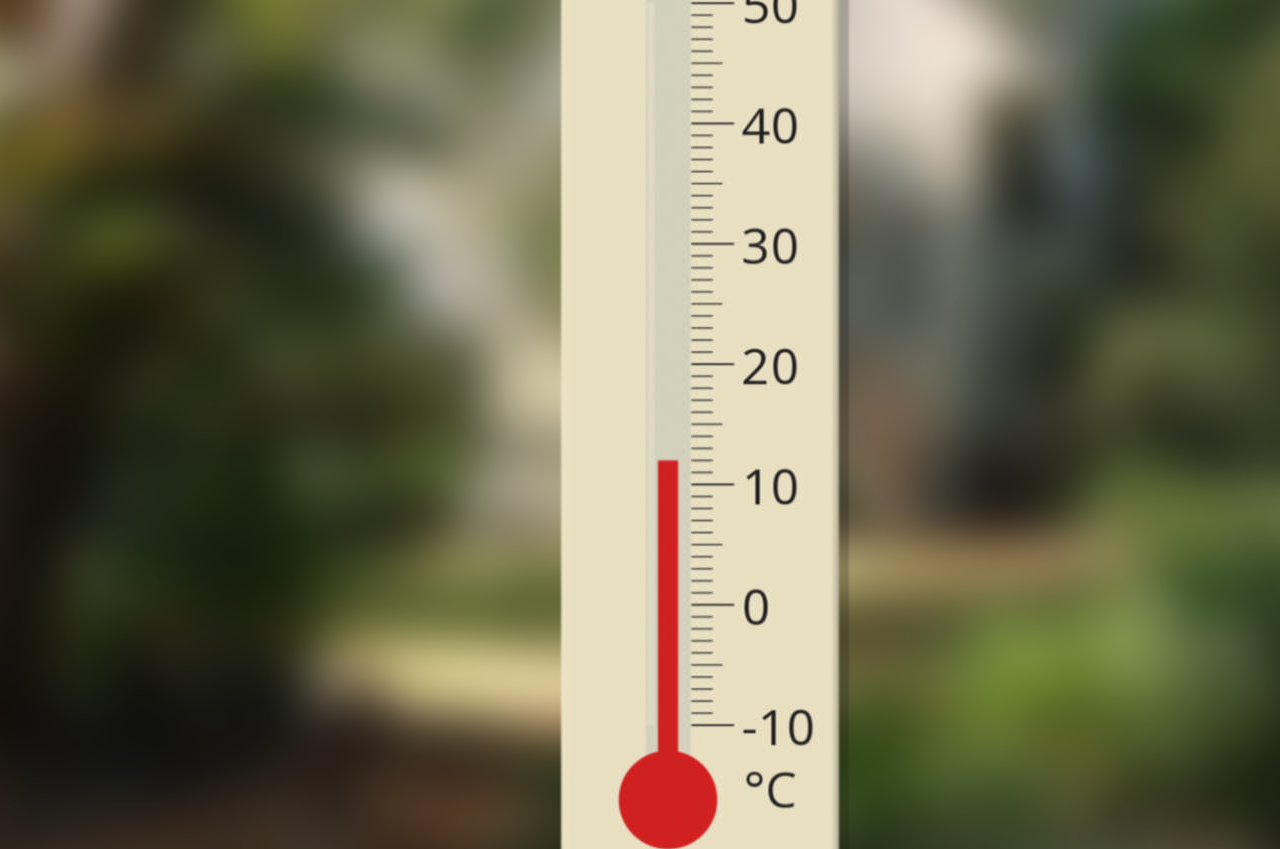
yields 12 °C
